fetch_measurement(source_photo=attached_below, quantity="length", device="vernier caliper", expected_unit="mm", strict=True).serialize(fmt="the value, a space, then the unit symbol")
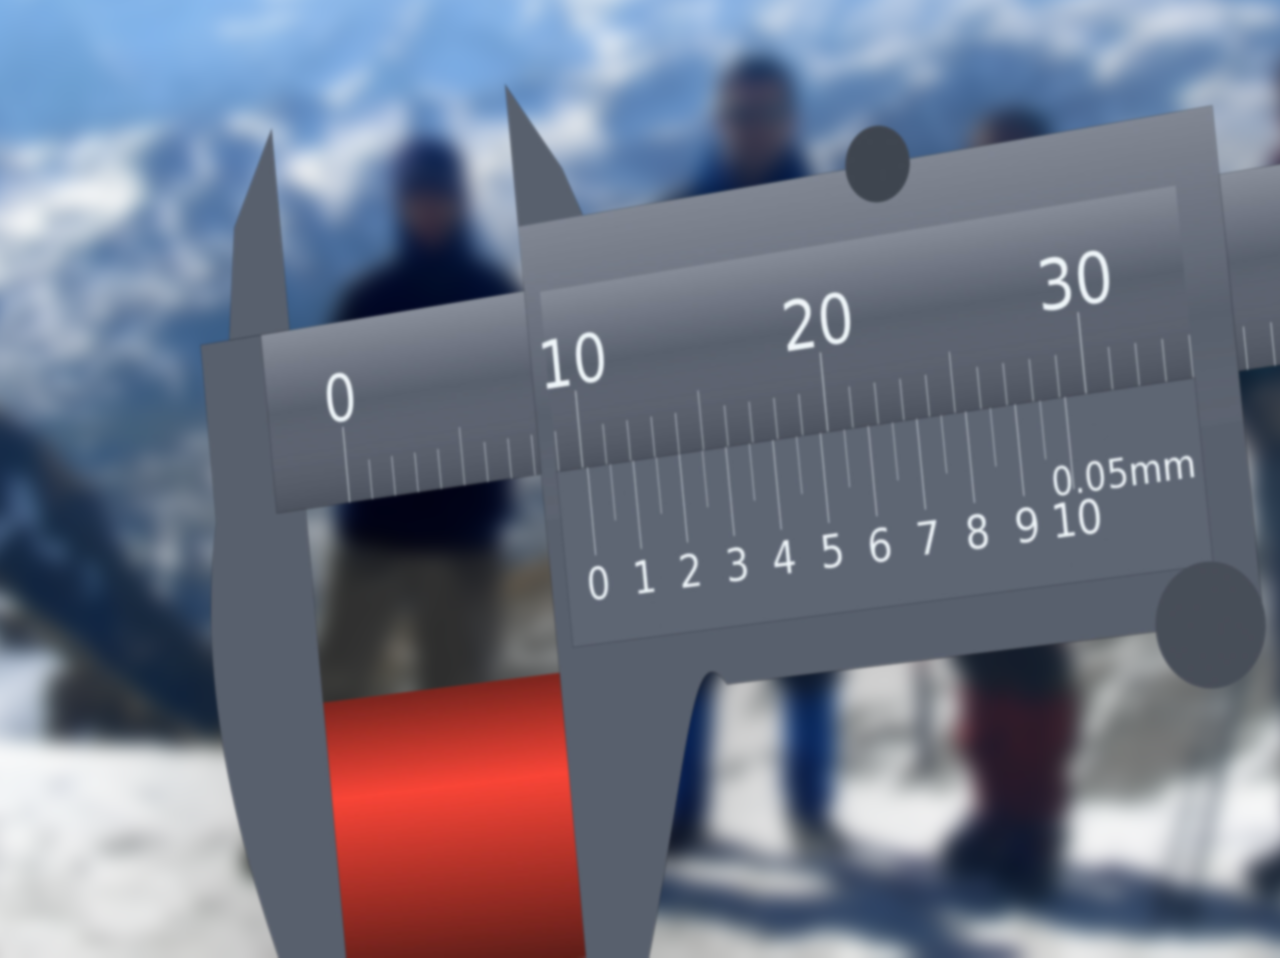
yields 10.2 mm
